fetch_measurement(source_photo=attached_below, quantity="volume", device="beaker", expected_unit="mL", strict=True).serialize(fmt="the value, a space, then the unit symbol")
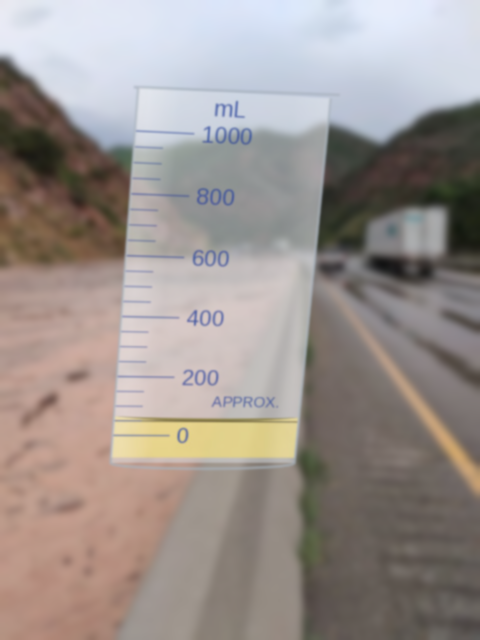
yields 50 mL
